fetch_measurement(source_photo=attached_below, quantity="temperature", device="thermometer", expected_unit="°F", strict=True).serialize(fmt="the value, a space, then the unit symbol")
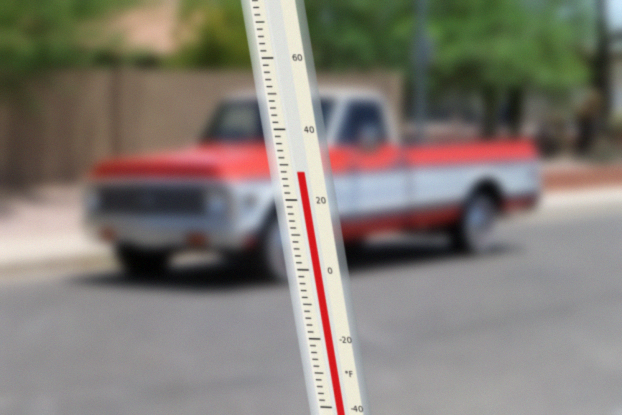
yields 28 °F
